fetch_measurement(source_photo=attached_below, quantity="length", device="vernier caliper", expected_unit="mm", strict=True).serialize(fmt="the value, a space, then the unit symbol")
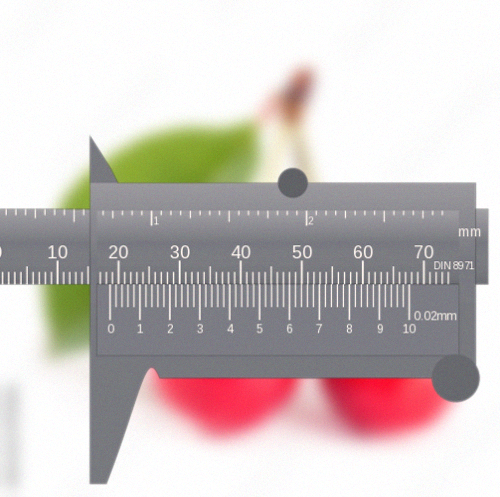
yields 18.6 mm
